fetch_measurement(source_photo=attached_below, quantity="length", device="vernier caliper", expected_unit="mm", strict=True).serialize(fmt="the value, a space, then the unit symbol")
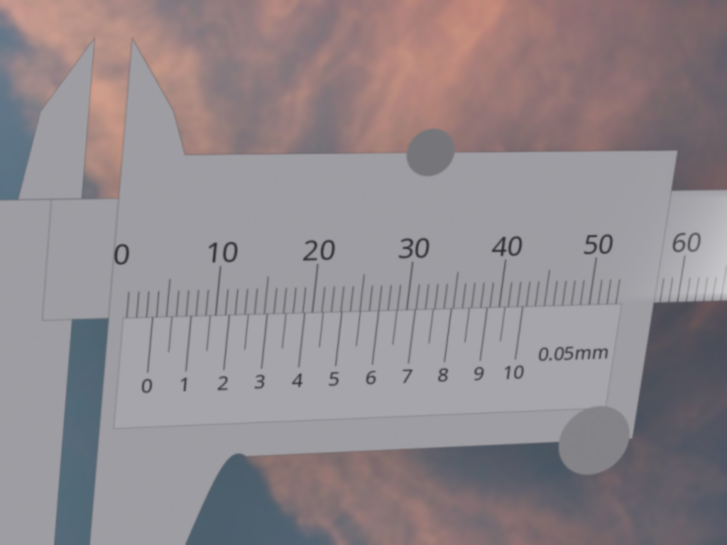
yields 3.6 mm
